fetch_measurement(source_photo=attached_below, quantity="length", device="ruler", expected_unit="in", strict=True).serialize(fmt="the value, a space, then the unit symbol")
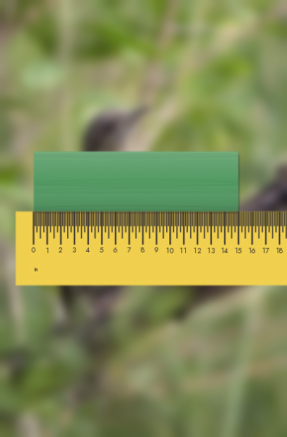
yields 15 in
